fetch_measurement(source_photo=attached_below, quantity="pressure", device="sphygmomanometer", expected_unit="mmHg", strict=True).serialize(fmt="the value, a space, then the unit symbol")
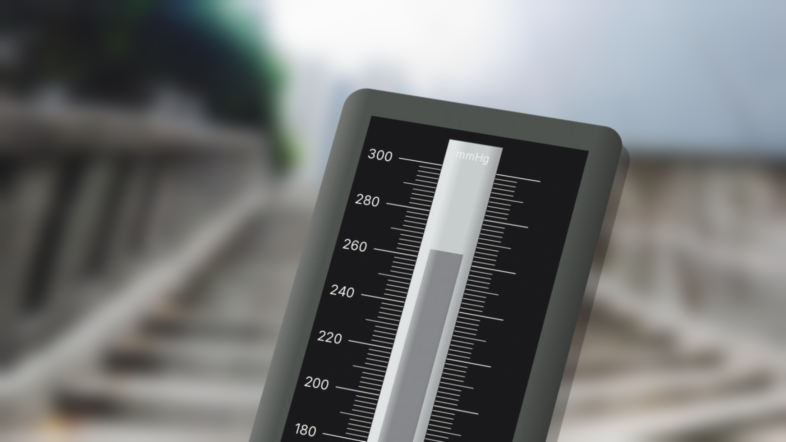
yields 264 mmHg
